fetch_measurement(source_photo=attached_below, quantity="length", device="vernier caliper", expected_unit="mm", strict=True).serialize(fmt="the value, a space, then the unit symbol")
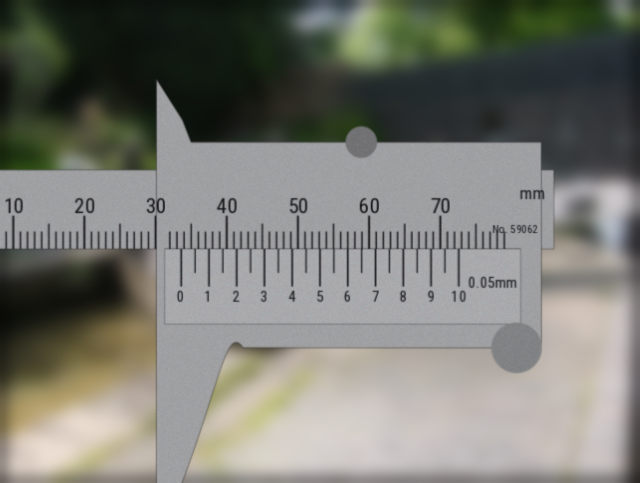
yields 33.6 mm
